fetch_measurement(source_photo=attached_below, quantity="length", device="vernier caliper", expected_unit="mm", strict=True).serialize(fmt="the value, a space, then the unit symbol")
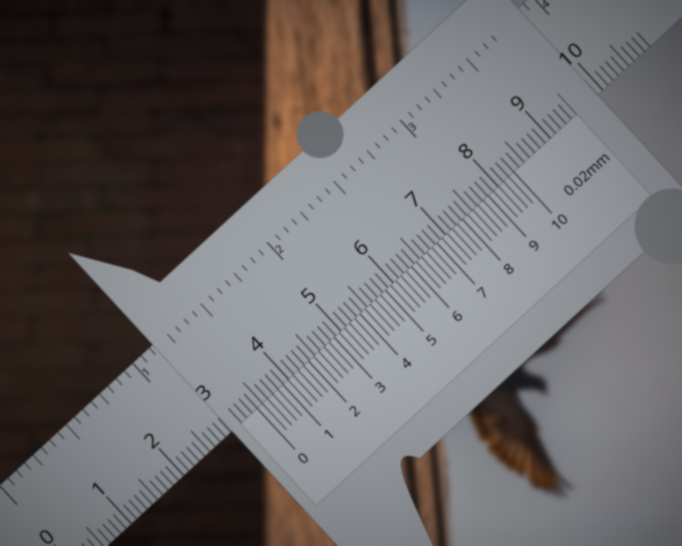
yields 34.0 mm
